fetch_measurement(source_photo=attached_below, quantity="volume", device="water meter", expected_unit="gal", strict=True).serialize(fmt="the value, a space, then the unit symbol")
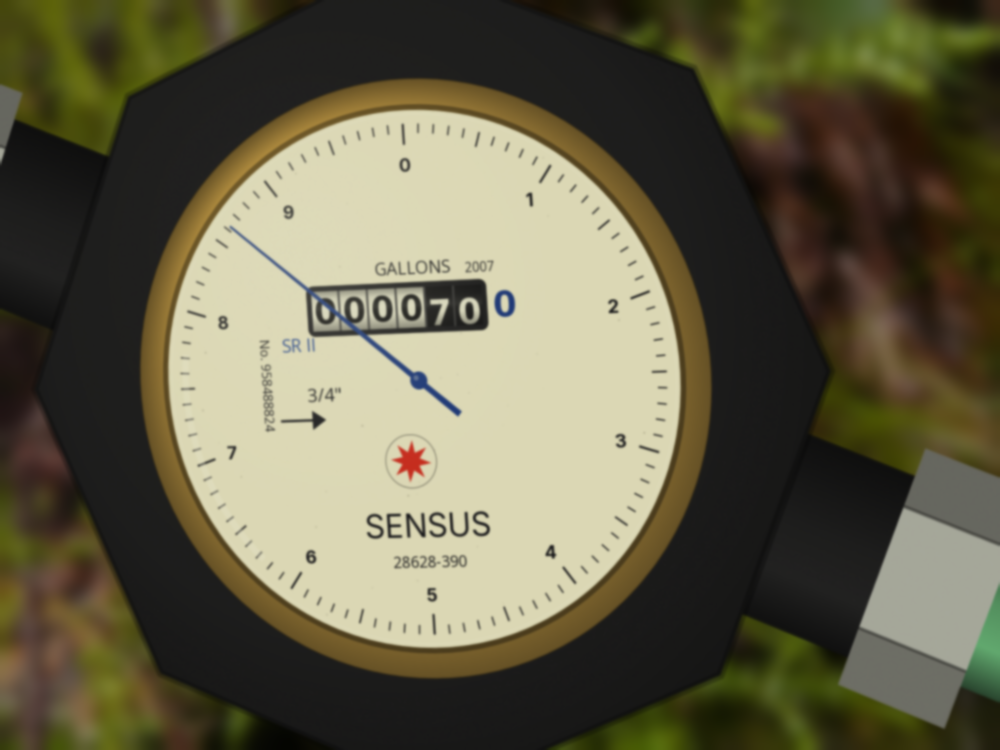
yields 698.6 gal
